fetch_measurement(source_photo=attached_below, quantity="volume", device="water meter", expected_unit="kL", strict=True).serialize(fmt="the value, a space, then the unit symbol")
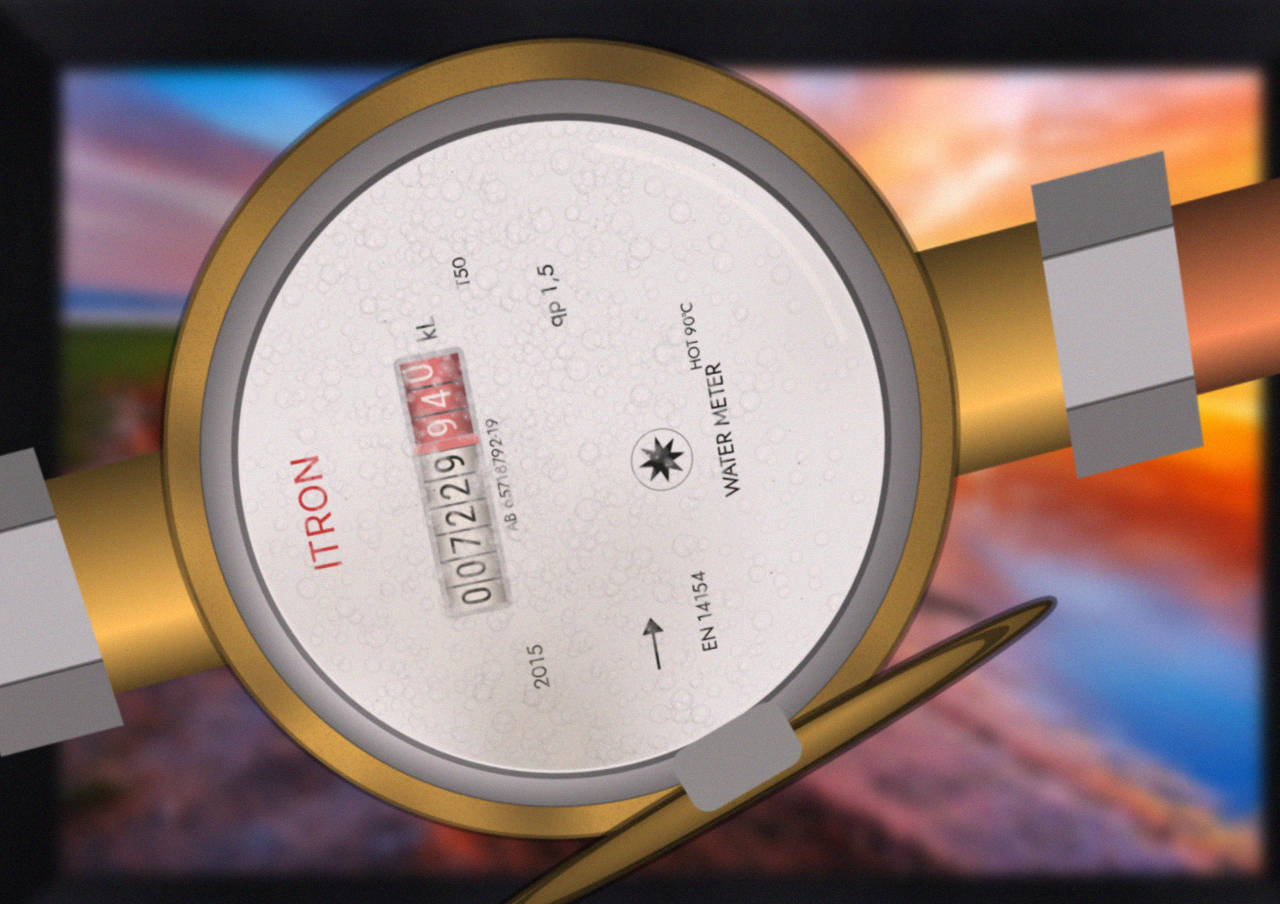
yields 7229.940 kL
